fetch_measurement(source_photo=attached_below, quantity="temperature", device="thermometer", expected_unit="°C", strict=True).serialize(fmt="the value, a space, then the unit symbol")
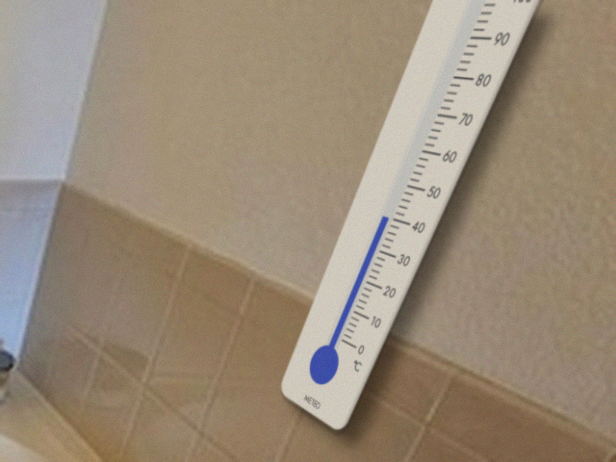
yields 40 °C
